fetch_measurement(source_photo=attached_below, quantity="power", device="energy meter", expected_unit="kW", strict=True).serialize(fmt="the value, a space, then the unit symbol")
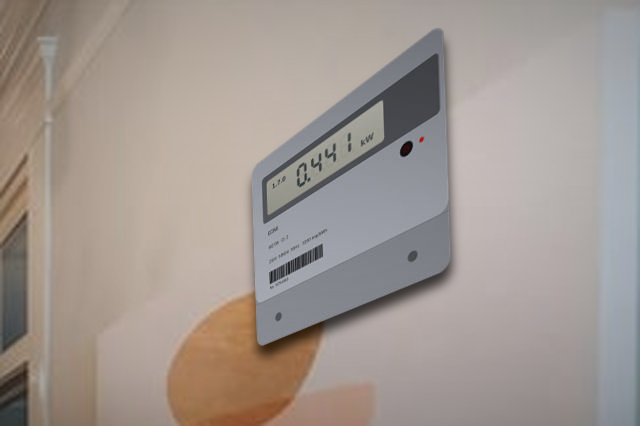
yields 0.441 kW
